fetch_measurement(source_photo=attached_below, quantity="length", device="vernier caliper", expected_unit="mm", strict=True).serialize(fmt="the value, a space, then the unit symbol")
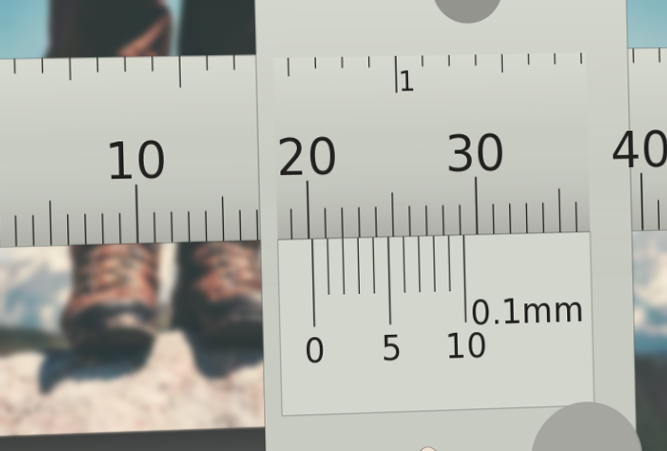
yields 20.2 mm
